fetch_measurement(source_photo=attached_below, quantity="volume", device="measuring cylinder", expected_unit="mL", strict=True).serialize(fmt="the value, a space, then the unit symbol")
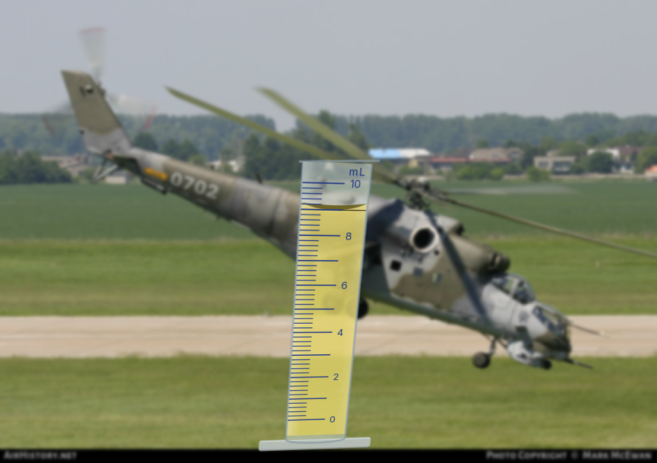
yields 9 mL
